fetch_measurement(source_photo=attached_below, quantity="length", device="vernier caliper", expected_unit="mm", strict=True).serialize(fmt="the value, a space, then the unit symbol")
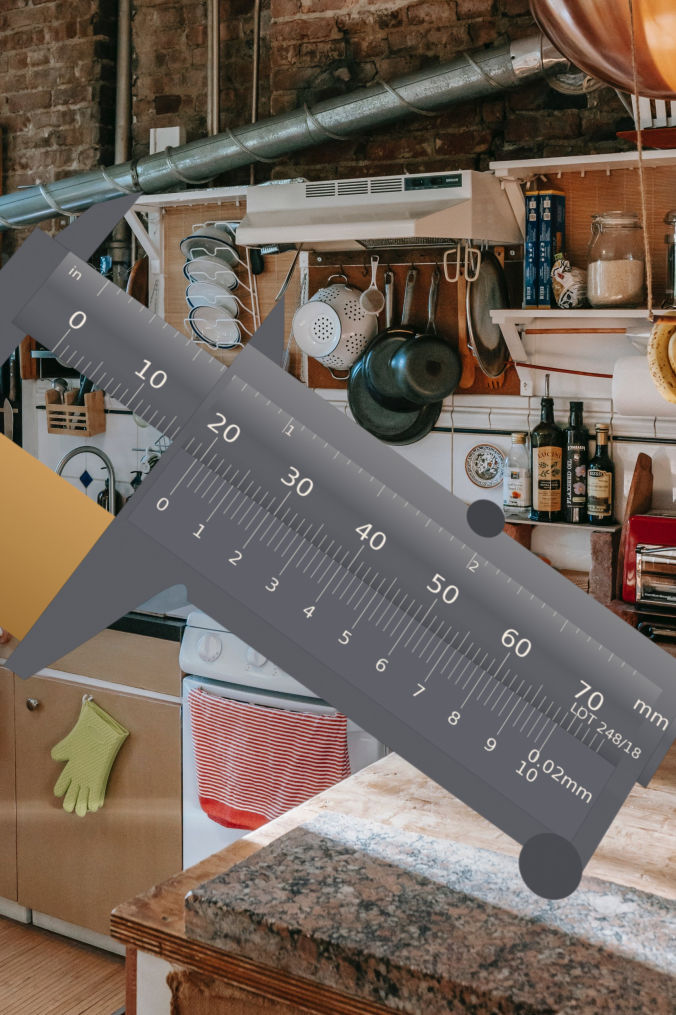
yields 19.6 mm
